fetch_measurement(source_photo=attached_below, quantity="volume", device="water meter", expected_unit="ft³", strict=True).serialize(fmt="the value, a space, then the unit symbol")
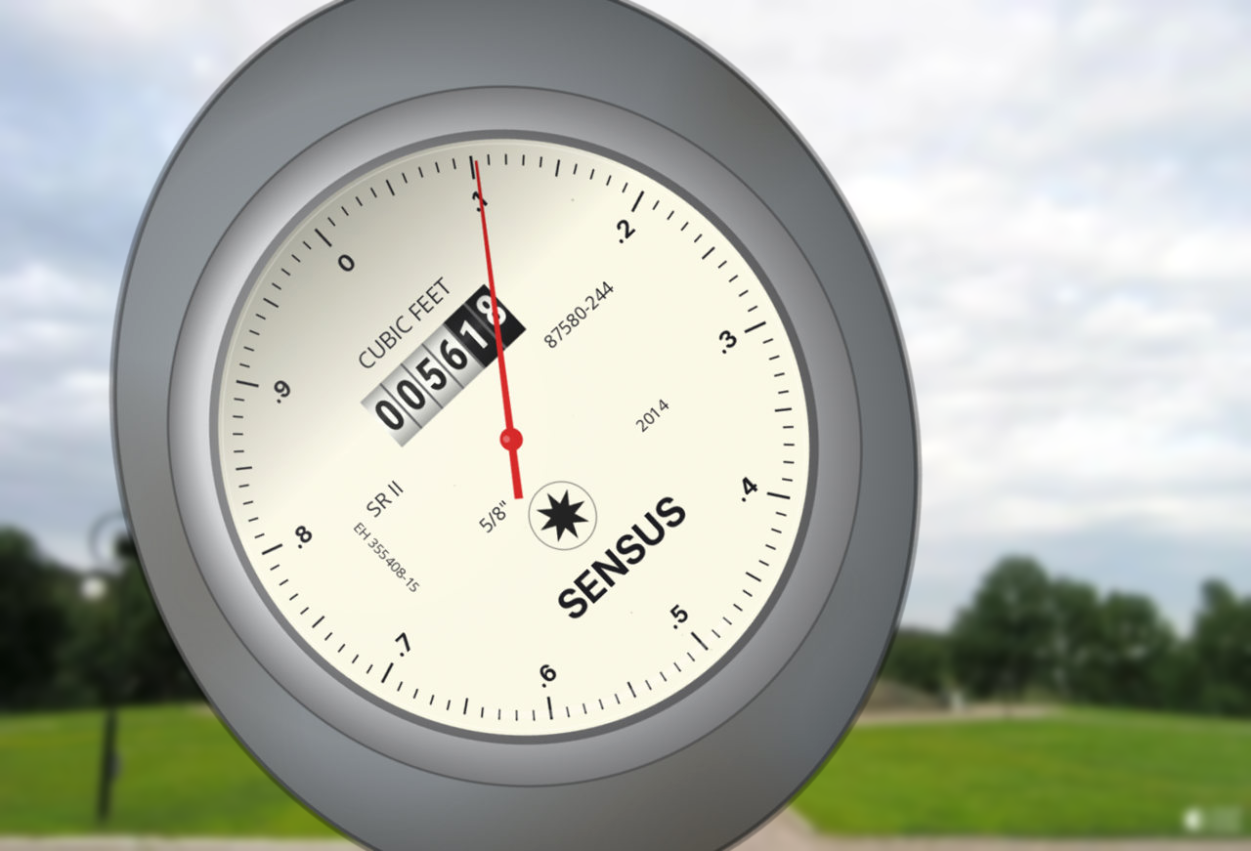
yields 5618.10 ft³
